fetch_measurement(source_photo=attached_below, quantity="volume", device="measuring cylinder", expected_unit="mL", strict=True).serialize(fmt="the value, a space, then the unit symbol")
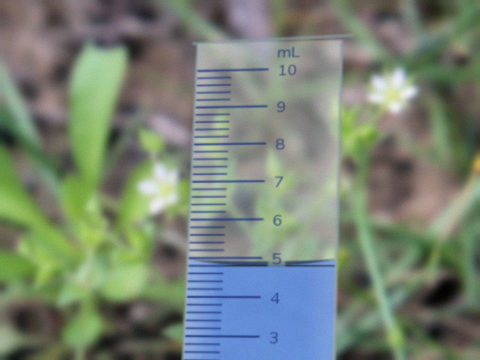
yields 4.8 mL
